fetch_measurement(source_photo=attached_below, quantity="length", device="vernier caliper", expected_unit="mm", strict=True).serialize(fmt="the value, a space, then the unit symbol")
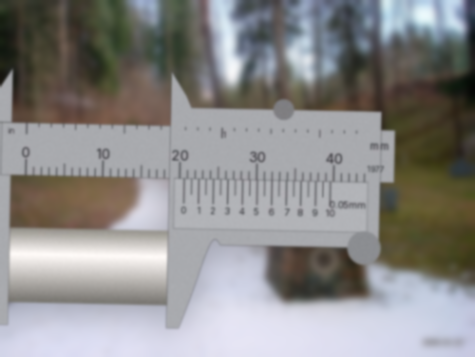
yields 20.6 mm
